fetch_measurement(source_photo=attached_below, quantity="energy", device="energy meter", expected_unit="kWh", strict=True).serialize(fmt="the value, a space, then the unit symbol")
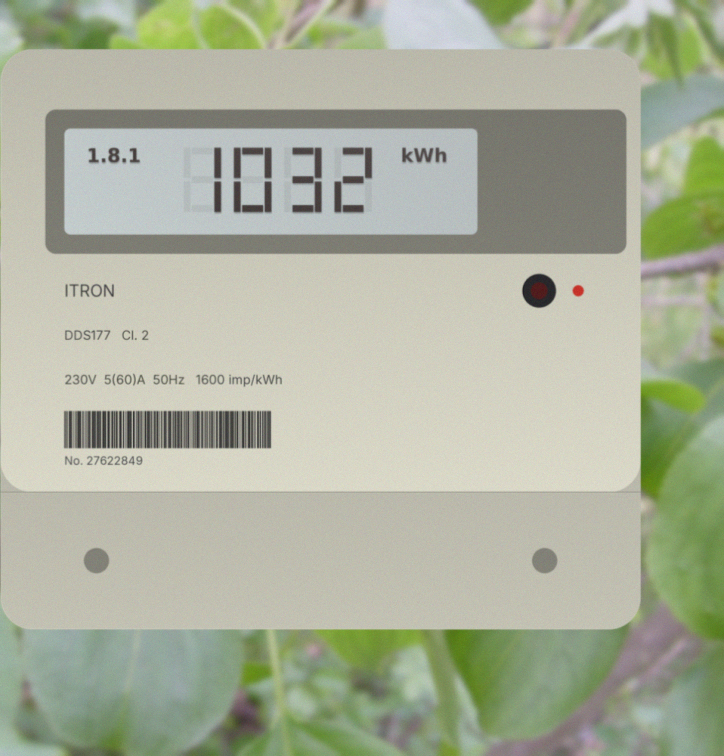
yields 1032 kWh
